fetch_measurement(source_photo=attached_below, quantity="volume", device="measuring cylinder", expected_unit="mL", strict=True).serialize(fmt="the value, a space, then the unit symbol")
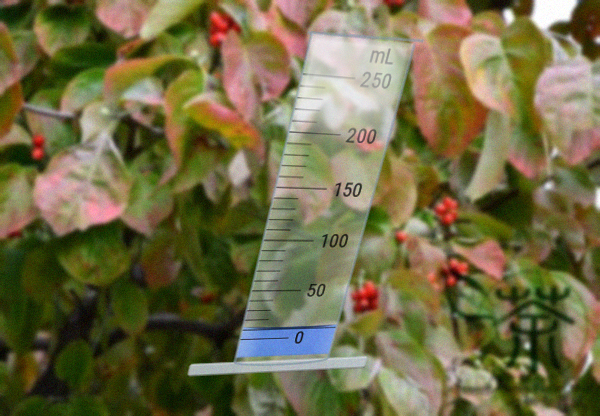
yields 10 mL
